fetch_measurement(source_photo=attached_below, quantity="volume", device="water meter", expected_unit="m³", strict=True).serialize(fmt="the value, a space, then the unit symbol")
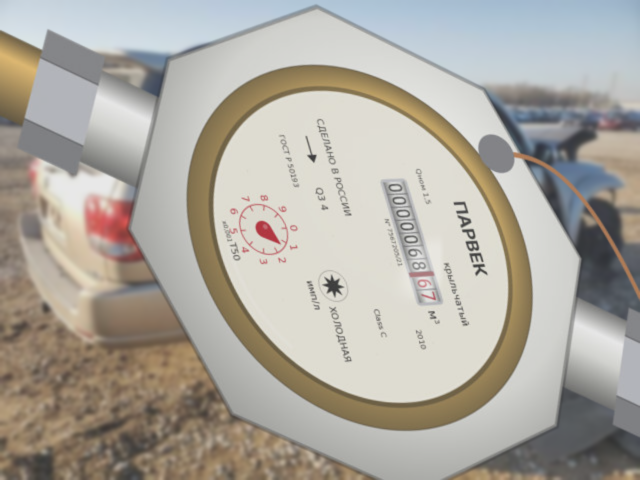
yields 68.671 m³
